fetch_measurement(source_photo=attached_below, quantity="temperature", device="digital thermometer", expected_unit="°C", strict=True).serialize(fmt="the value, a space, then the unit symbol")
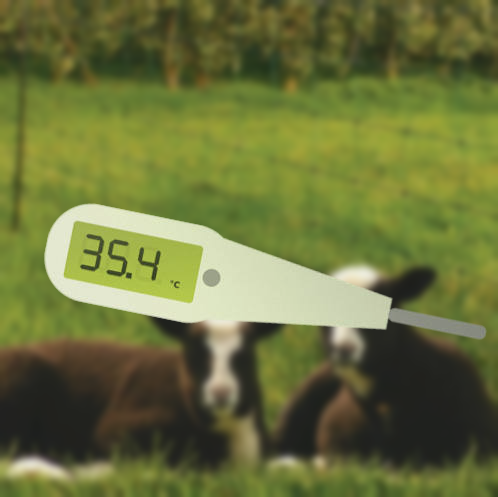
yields 35.4 °C
